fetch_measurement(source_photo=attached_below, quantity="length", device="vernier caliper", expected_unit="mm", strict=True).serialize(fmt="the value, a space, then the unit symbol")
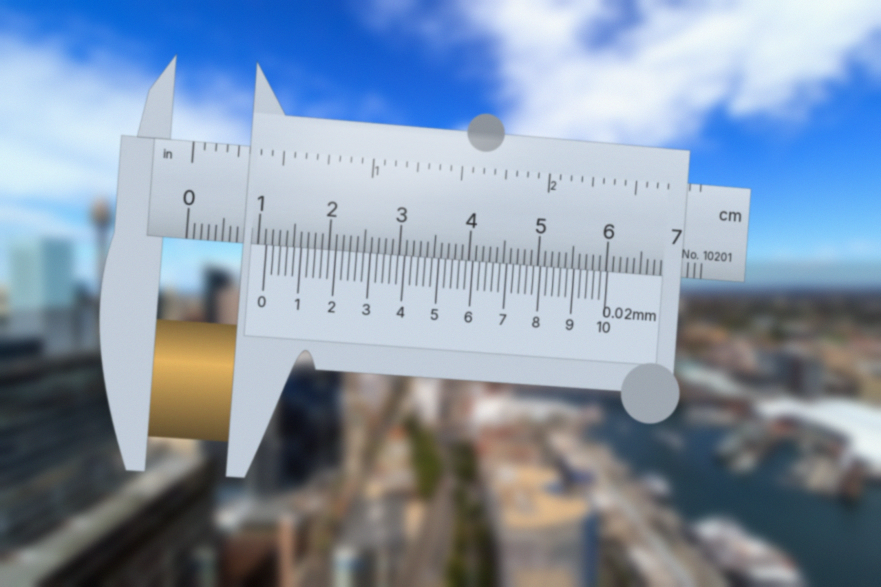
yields 11.2 mm
